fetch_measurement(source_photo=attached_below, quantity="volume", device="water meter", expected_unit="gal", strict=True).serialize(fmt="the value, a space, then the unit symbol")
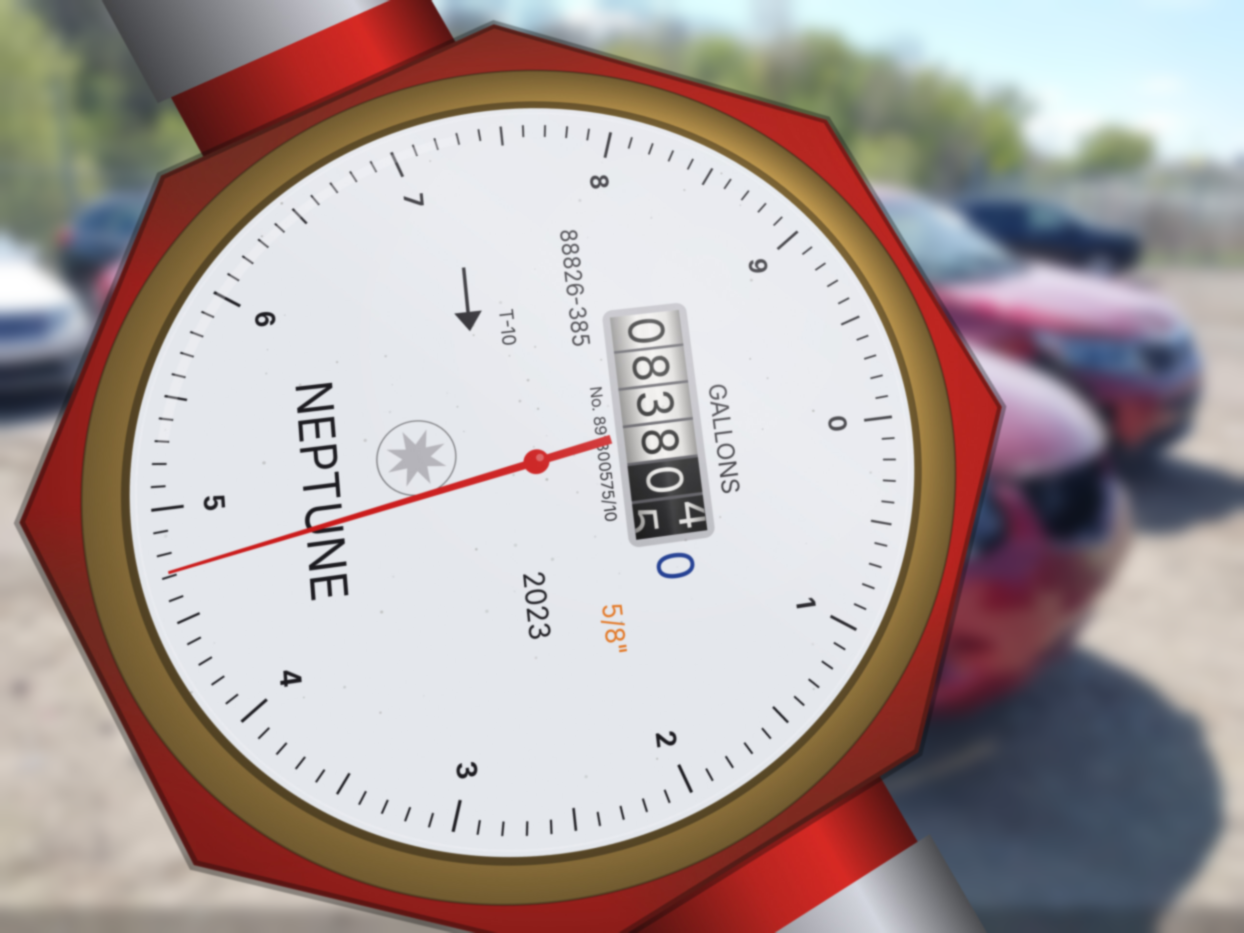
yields 838044.7 gal
